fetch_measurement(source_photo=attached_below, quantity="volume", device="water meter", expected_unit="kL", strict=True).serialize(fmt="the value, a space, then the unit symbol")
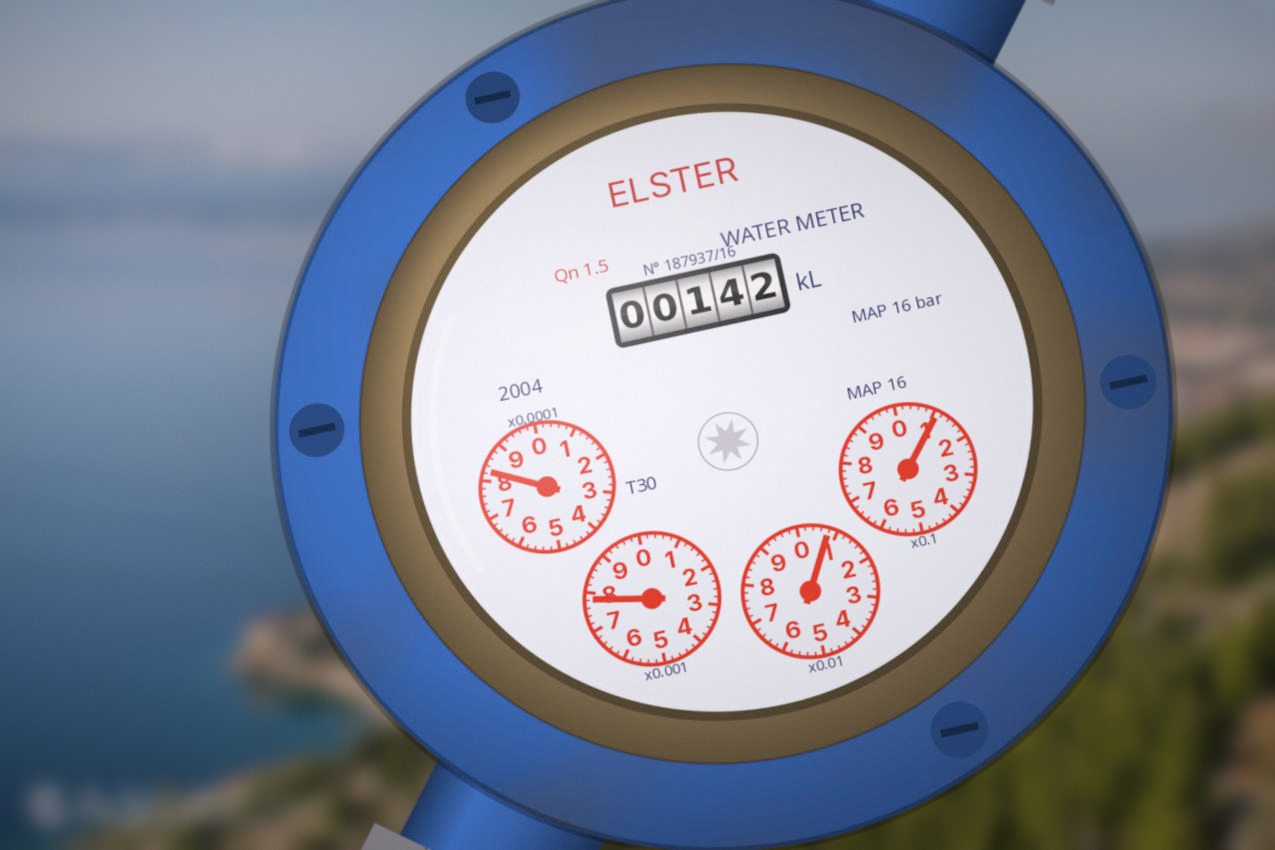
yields 142.1078 kL
